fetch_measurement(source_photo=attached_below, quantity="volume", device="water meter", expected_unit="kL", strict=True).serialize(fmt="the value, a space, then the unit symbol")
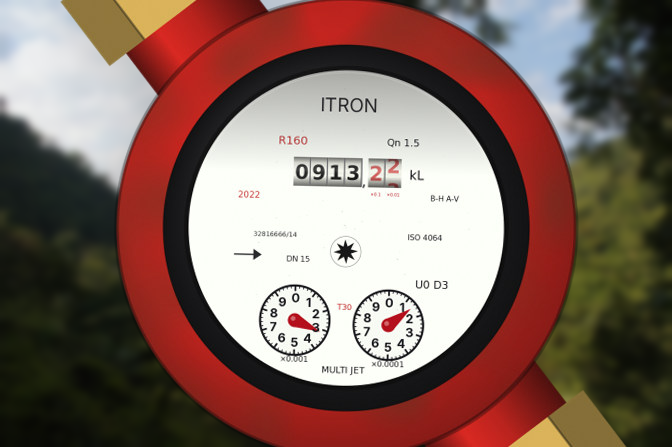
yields 913.2231 kL
